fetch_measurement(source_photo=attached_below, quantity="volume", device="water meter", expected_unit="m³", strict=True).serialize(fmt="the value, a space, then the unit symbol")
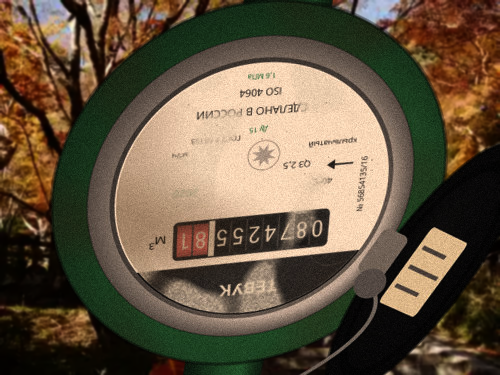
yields 874255.81 m³
